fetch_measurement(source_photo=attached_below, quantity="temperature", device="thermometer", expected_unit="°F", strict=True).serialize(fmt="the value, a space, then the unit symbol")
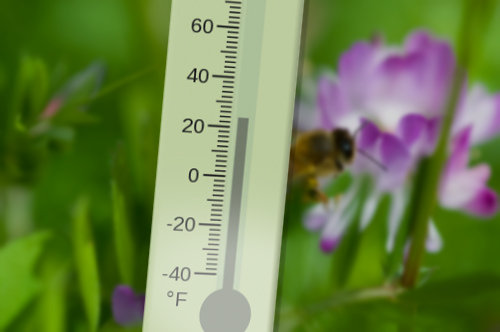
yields 24 °F
